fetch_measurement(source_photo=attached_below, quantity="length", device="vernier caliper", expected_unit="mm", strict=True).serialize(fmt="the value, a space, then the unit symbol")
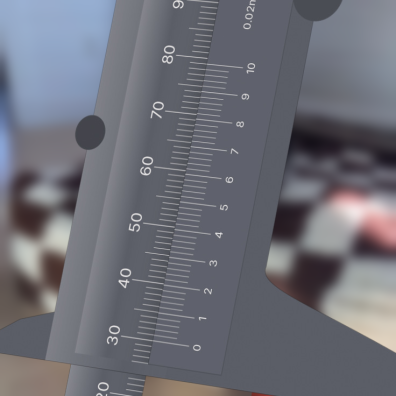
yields 30.0 mm
